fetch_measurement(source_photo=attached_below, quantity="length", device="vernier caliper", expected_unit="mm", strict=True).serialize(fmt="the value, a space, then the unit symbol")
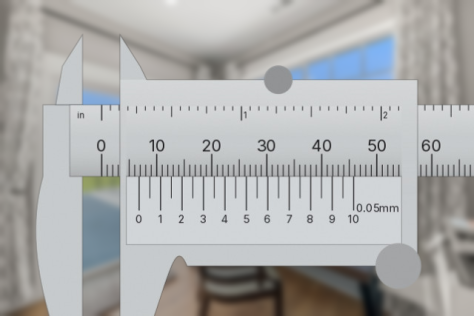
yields 6.8 mm
